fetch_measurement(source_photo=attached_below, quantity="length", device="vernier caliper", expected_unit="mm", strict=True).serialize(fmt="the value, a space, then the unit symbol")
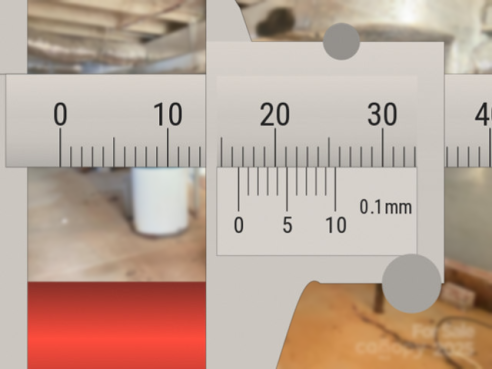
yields 16.6 mm
